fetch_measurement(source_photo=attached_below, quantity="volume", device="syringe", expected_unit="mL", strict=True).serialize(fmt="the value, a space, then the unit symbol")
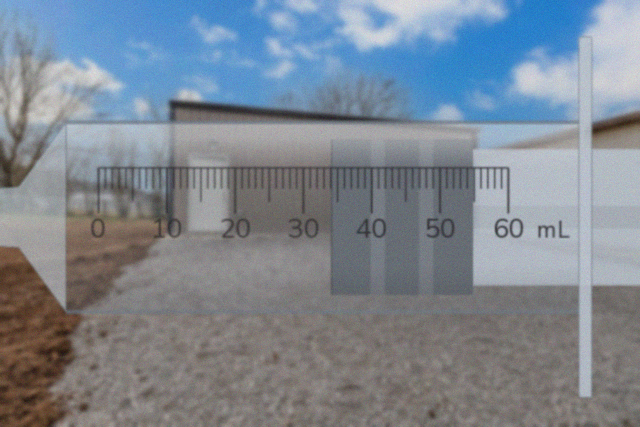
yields 34 mL
